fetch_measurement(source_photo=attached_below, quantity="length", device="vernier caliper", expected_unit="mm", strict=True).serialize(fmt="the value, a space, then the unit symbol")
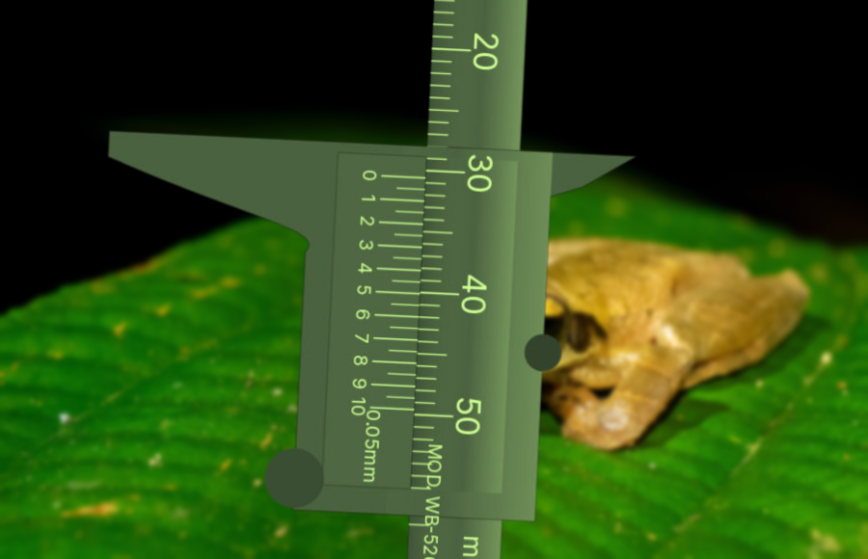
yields 30.6 mm
